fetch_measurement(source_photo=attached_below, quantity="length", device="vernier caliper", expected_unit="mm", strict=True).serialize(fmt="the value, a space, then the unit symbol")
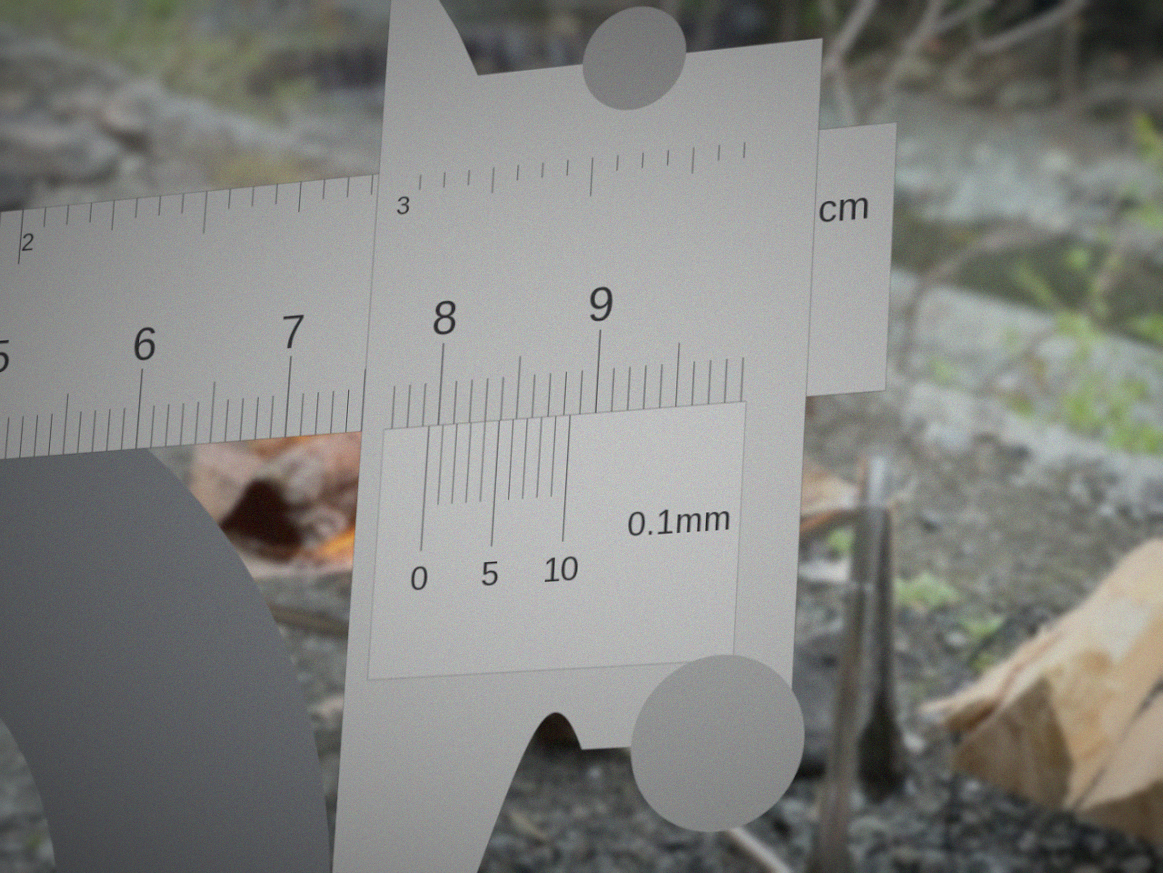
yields 79.4 mm
